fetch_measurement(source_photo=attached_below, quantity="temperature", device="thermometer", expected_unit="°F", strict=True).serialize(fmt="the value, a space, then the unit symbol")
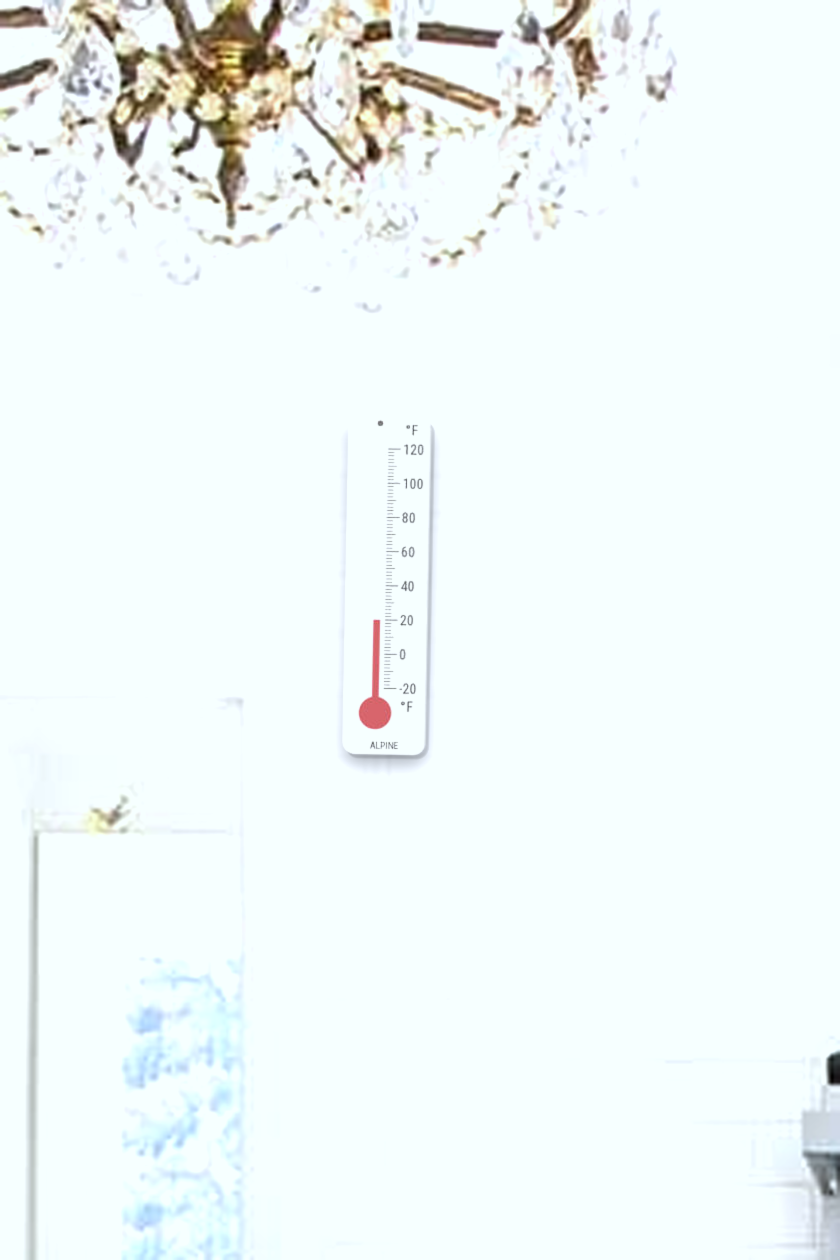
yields 20 °F
